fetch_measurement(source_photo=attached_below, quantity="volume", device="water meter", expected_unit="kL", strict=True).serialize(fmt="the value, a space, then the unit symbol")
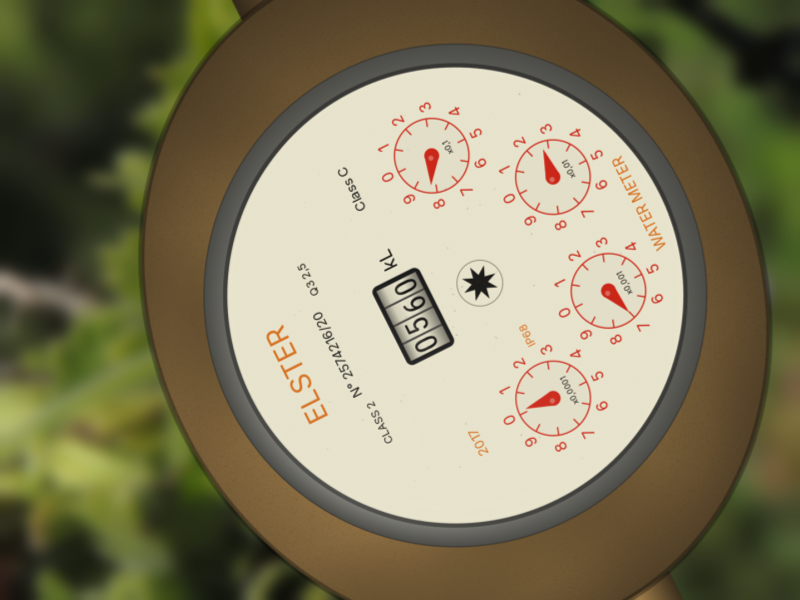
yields 559.8270 kL
